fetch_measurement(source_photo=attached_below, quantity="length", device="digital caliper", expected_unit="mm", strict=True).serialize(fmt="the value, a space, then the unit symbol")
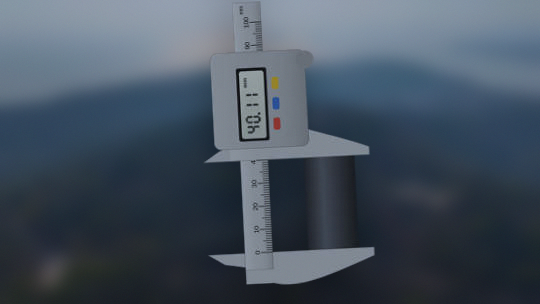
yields 40.11 mm
